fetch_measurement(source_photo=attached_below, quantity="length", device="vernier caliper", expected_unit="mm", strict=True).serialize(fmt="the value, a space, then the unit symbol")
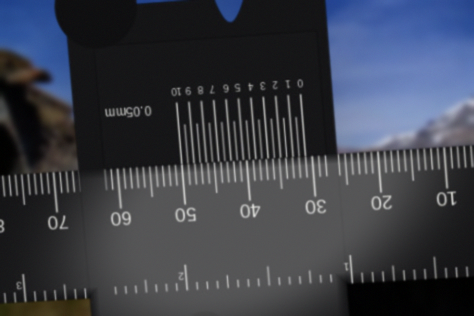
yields 31.0 mm
